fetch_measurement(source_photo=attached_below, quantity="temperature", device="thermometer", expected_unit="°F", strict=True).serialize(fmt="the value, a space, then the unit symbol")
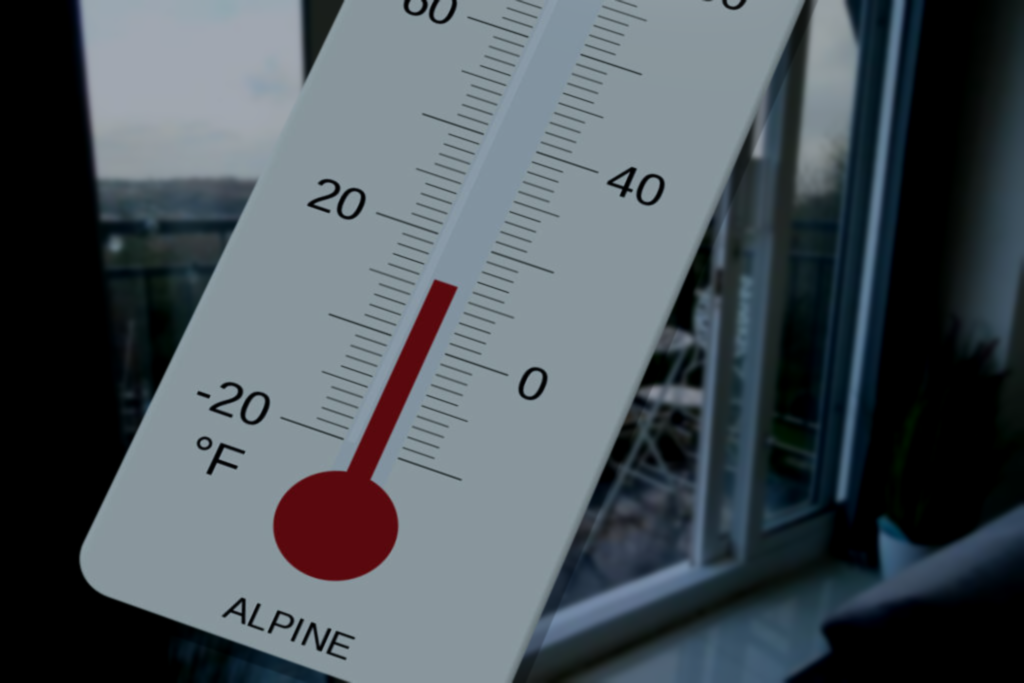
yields 12 °F
